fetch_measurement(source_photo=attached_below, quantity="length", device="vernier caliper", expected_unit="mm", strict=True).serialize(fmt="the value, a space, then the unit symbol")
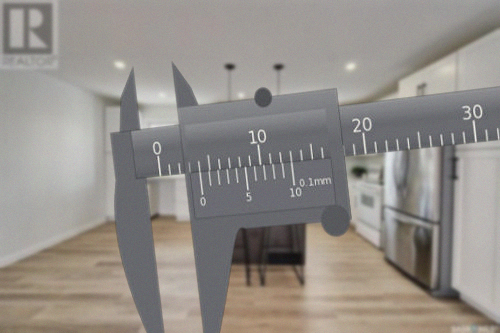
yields 4.0 mm
